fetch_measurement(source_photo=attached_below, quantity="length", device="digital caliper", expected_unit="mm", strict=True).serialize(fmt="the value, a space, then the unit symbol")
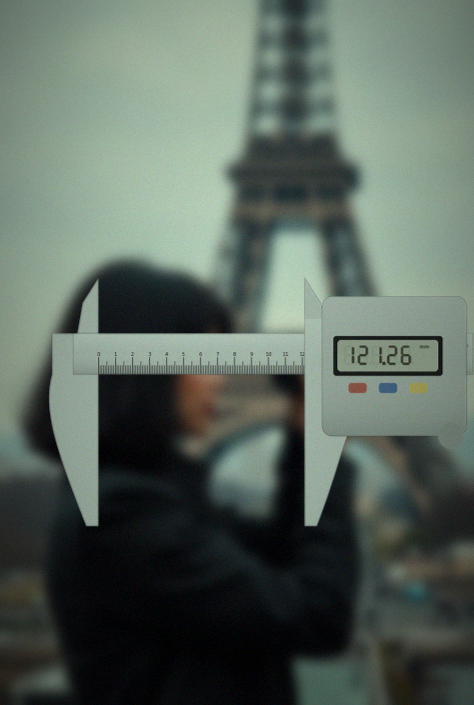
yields 121.26 mm
